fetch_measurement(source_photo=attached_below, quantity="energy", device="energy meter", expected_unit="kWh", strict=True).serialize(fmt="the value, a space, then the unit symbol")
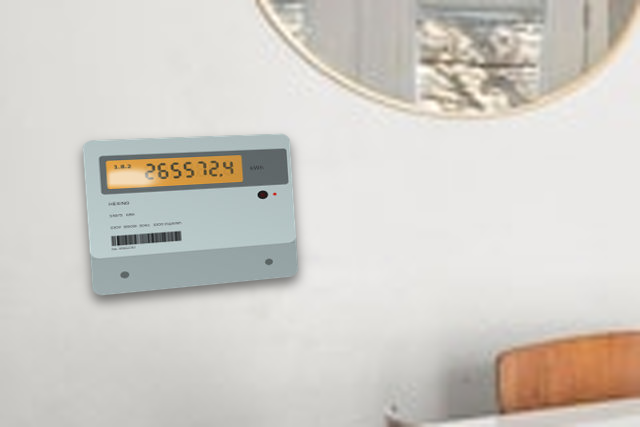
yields 265572.4 kWh
